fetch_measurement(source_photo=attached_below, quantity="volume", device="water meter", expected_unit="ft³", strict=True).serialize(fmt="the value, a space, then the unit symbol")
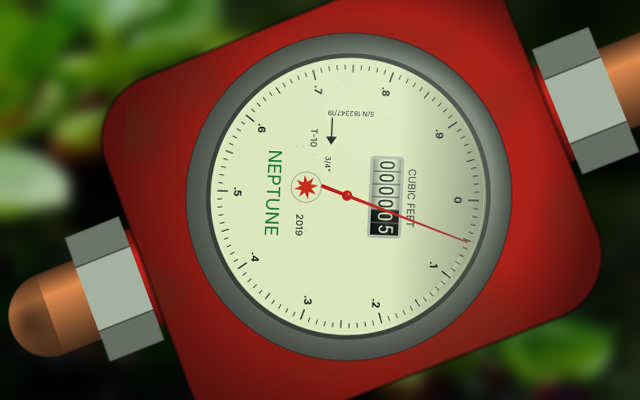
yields 5.05 ft³
